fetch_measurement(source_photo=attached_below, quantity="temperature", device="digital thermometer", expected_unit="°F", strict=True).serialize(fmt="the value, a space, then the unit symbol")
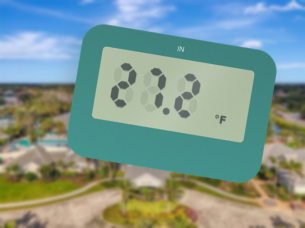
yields 27.2 °F
